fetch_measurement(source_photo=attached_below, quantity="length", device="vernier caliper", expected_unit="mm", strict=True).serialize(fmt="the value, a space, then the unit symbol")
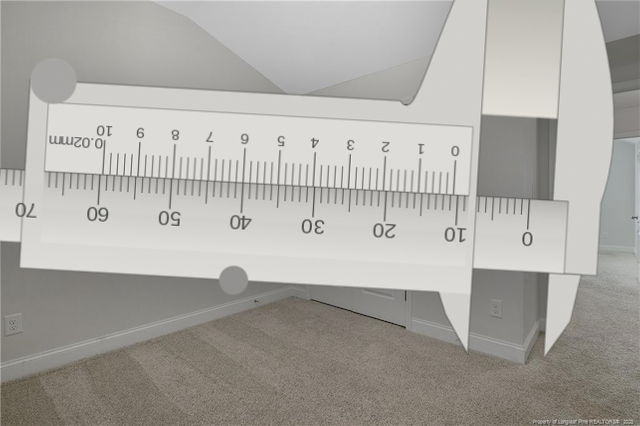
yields 10.6 mm
